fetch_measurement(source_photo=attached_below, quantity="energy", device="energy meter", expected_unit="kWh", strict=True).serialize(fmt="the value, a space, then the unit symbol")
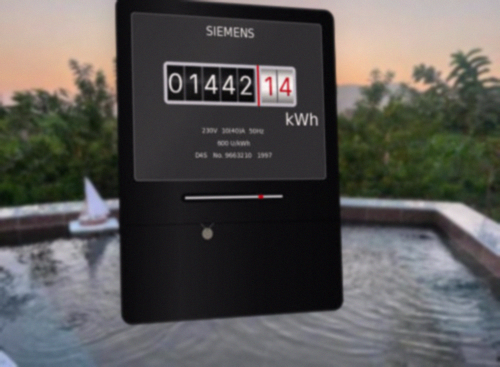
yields 1442.14 kWh
